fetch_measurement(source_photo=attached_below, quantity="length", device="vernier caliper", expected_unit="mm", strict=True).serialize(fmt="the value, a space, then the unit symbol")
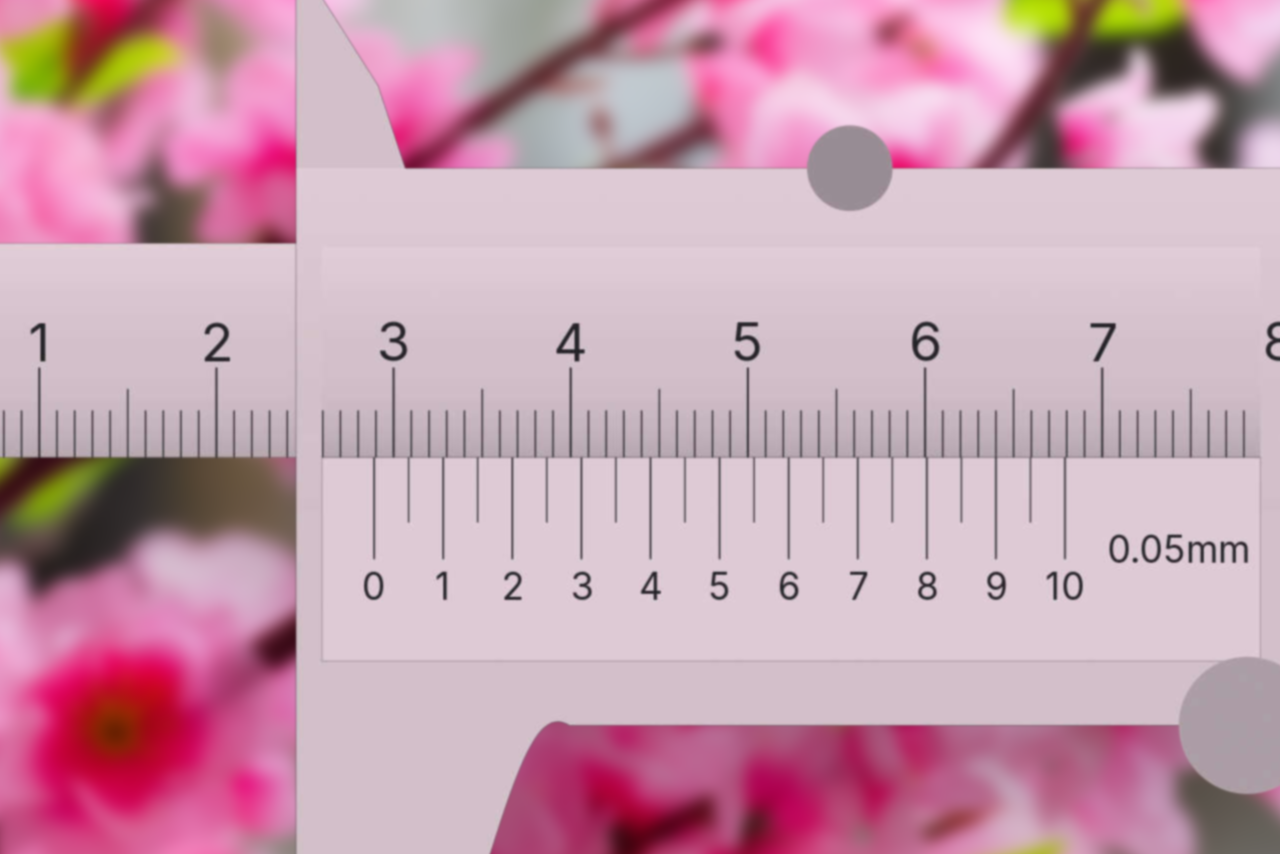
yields 28.9 mm
